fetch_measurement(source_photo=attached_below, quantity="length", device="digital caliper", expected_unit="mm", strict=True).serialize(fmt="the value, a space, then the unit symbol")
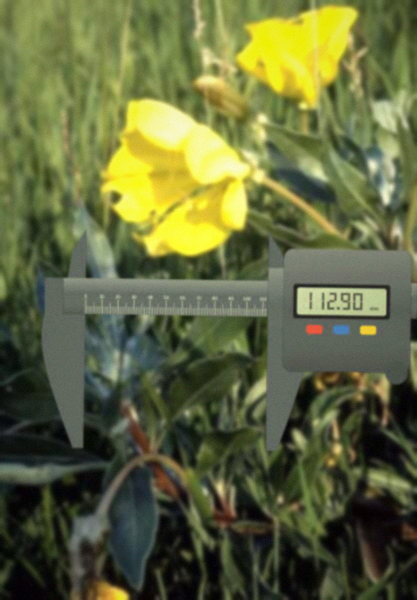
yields 112.90 mm
